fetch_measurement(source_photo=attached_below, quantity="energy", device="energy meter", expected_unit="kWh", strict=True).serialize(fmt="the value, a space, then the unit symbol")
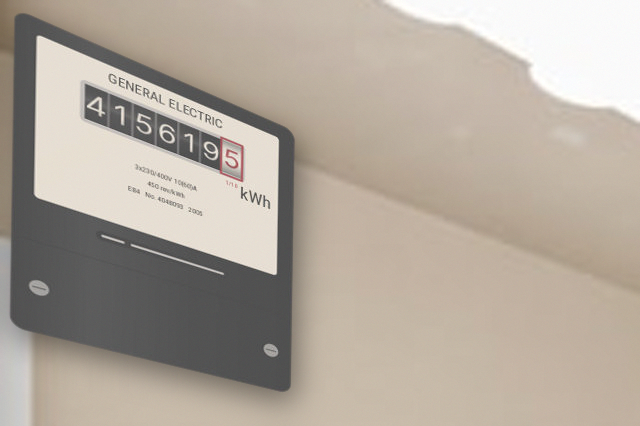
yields 415619.5 kWh
